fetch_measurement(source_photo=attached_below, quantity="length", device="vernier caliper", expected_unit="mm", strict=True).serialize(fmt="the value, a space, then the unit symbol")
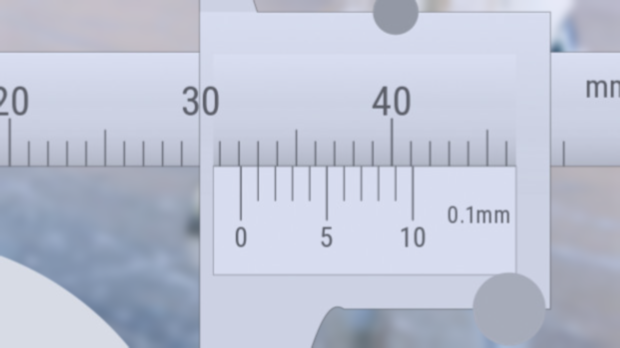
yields 32.1 mm
